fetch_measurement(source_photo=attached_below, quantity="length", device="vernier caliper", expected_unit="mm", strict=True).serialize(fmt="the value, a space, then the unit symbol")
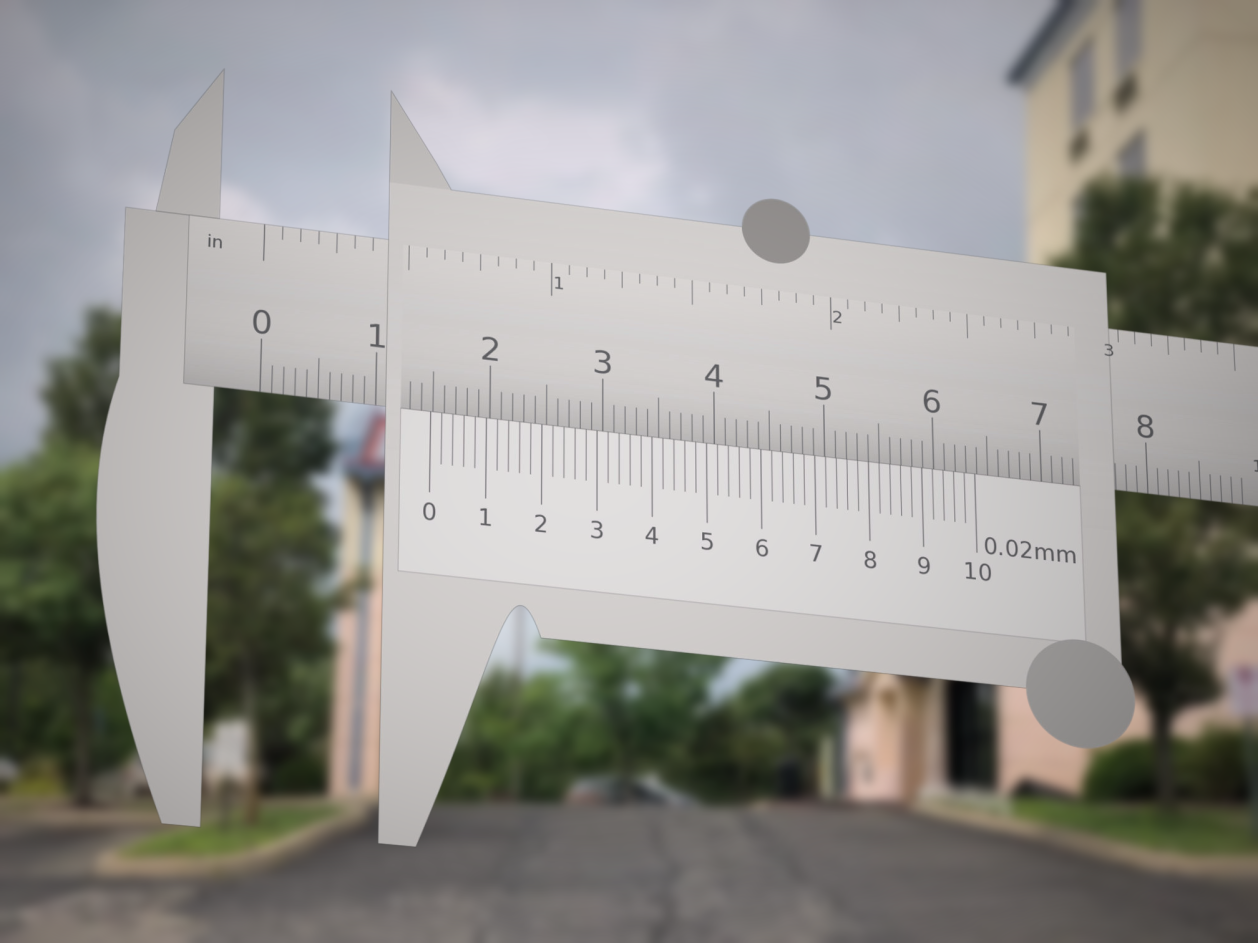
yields 14.8 mm
